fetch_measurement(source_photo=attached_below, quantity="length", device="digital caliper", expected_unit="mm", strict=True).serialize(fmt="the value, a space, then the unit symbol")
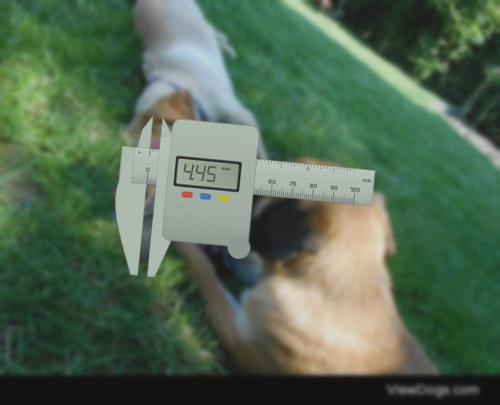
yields 4.45 mm
